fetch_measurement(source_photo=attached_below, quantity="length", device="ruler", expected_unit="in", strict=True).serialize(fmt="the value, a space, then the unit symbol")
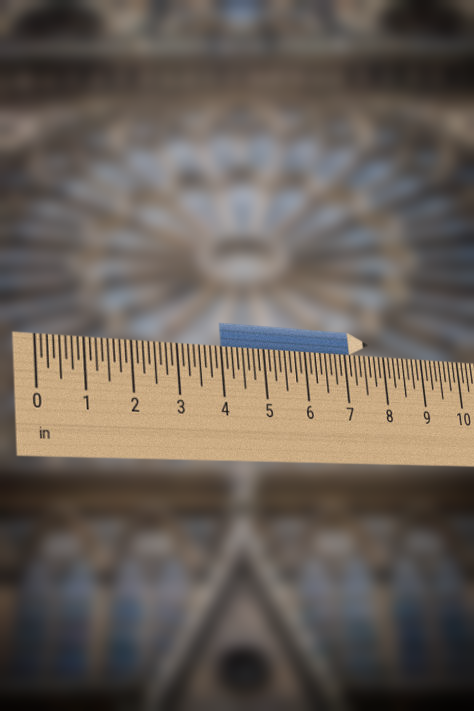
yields 3.625 in
